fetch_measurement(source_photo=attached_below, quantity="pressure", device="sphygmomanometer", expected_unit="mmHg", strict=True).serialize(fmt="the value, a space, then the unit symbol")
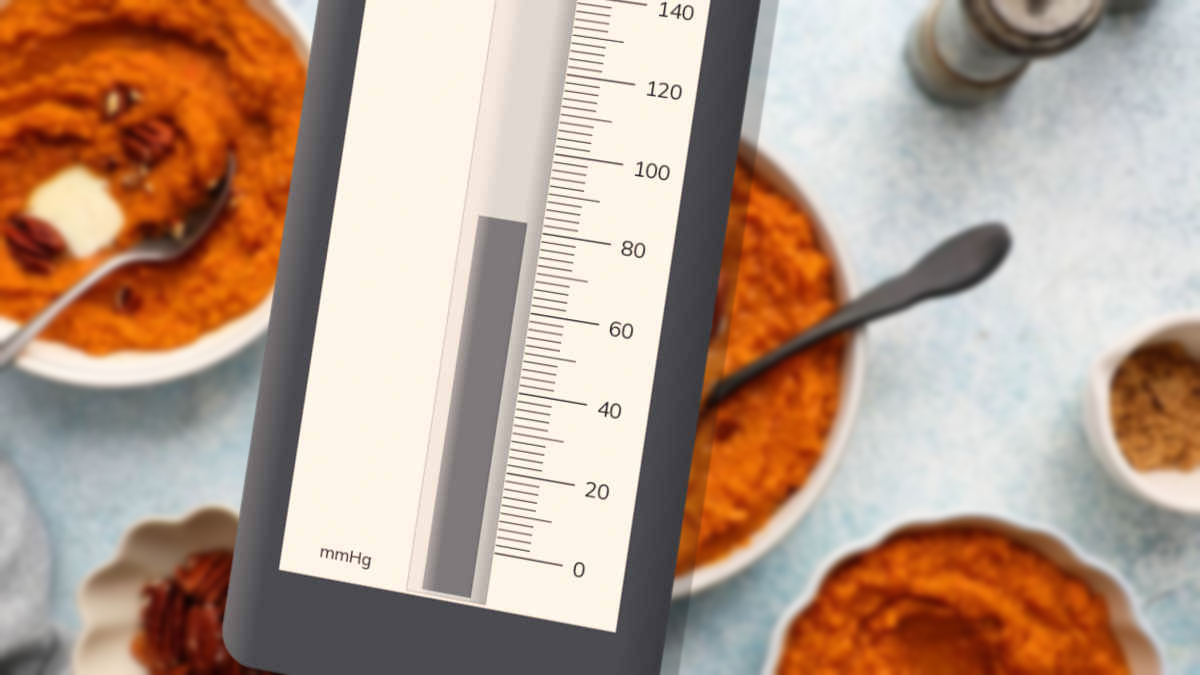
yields 82 mmHg
